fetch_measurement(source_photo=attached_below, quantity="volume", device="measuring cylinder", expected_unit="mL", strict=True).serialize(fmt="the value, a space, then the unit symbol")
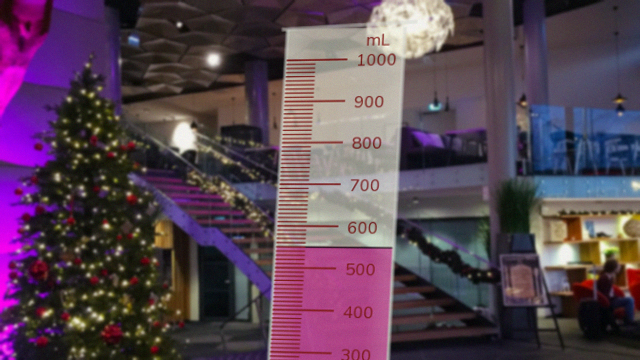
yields 550 mL
